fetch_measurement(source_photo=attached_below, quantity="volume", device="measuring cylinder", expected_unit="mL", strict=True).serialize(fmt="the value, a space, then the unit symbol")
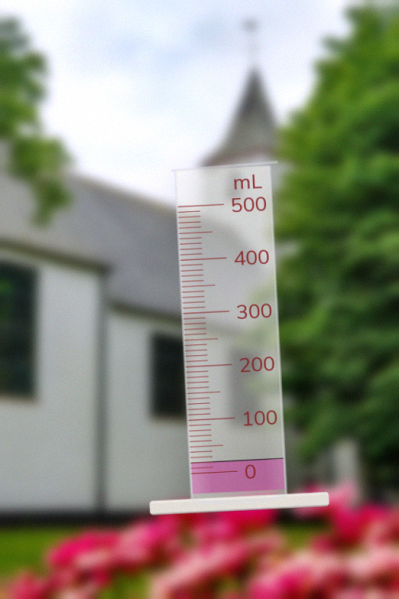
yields 20 mL
